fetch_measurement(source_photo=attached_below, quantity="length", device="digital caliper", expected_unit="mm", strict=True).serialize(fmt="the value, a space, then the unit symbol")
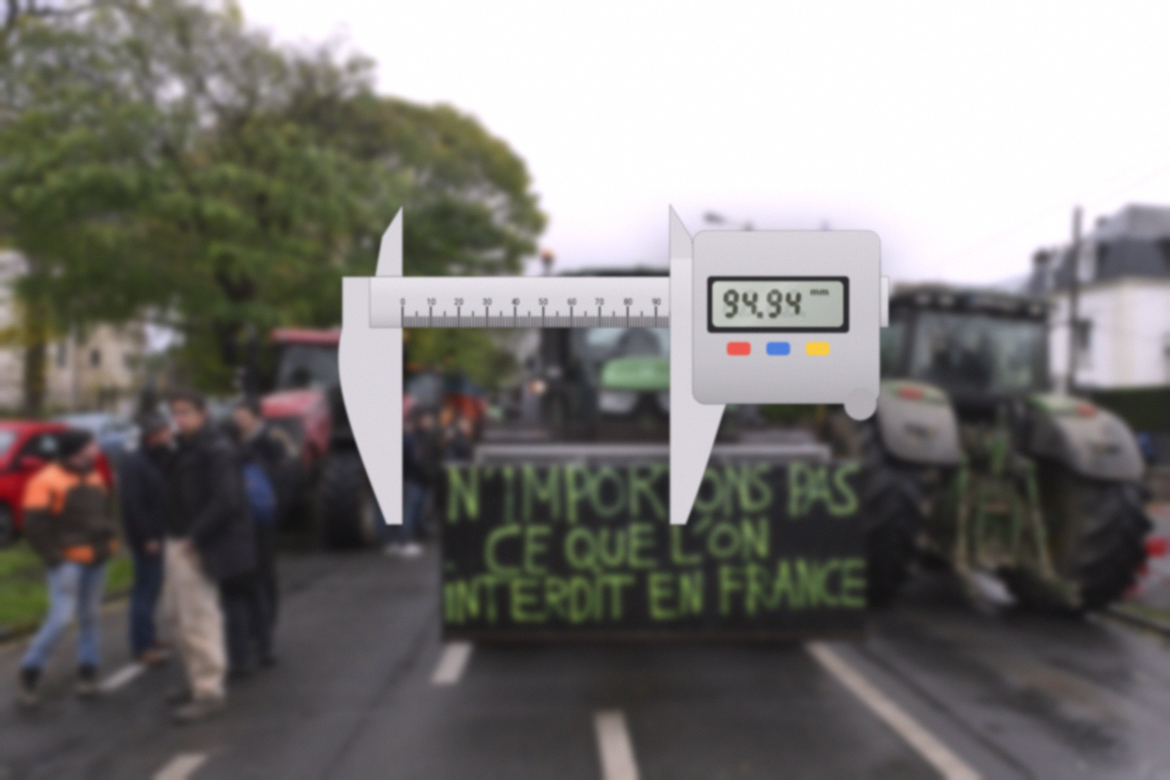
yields 94.94 mm
